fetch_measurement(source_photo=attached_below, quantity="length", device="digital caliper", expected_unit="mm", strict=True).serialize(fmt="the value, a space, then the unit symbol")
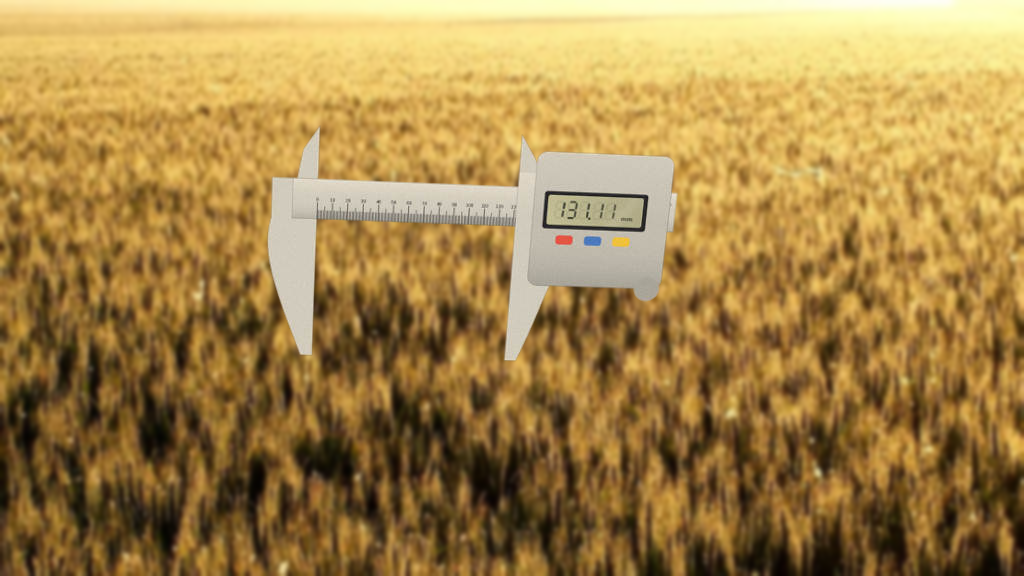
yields 131.11 mm
